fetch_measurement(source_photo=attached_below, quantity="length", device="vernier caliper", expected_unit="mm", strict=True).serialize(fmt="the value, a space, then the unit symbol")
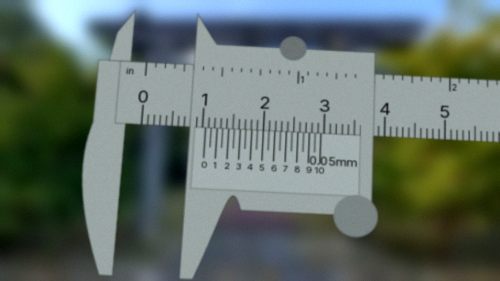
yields 10.5 mm
